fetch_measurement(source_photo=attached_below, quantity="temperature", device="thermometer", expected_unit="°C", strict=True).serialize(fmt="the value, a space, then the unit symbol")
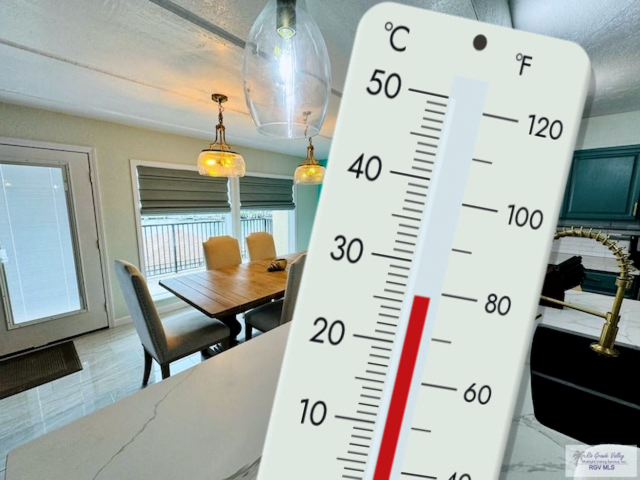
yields 26 °C
